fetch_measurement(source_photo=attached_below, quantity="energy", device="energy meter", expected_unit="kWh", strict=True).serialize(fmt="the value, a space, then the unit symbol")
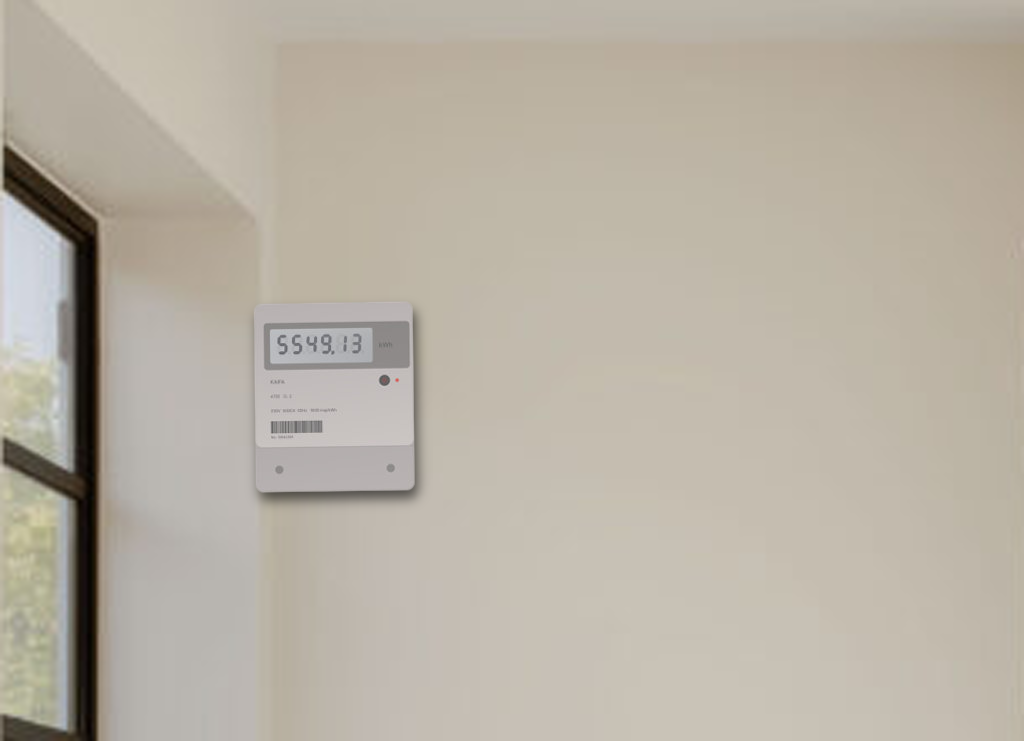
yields 5549.13 kWh
